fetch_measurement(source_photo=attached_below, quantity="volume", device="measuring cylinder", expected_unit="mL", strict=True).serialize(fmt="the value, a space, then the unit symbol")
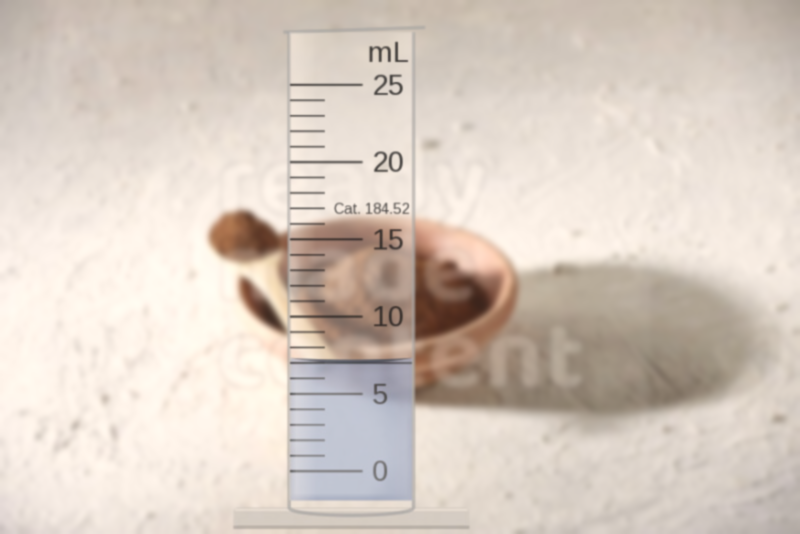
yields 7 mL
